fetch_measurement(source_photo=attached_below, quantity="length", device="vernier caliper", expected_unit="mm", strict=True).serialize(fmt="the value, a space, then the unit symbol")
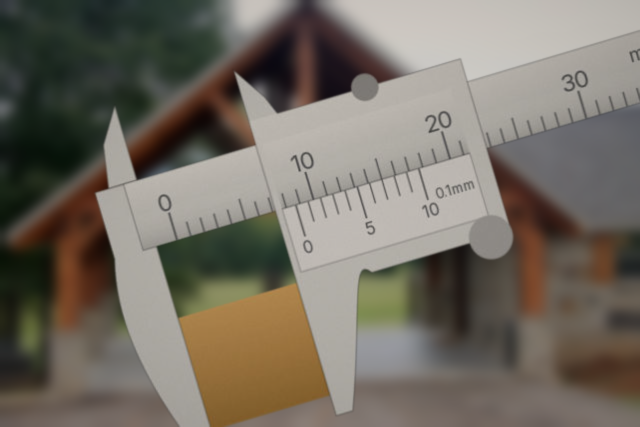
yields 8.7 mm
